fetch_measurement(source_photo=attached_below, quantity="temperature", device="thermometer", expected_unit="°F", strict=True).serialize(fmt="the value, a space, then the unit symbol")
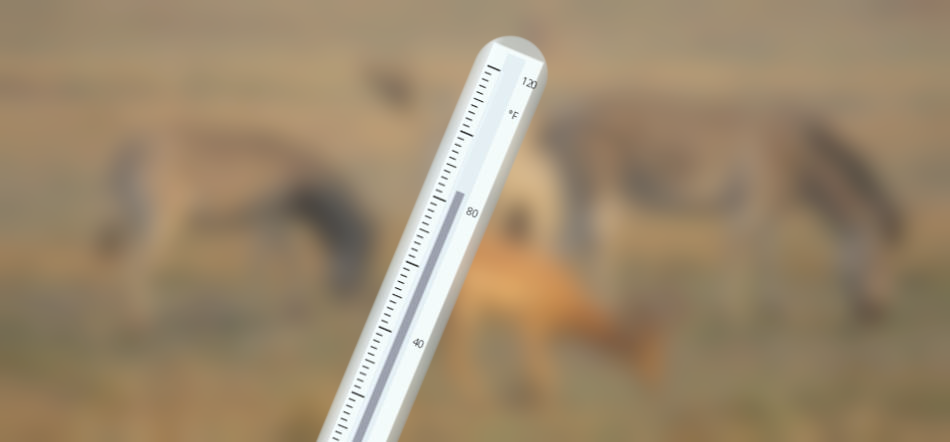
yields 84 °F
